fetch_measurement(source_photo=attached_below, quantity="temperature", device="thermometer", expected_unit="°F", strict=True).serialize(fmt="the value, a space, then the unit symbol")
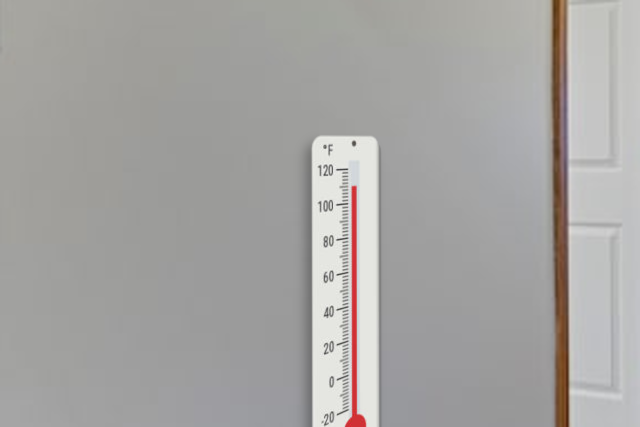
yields 110 °F
